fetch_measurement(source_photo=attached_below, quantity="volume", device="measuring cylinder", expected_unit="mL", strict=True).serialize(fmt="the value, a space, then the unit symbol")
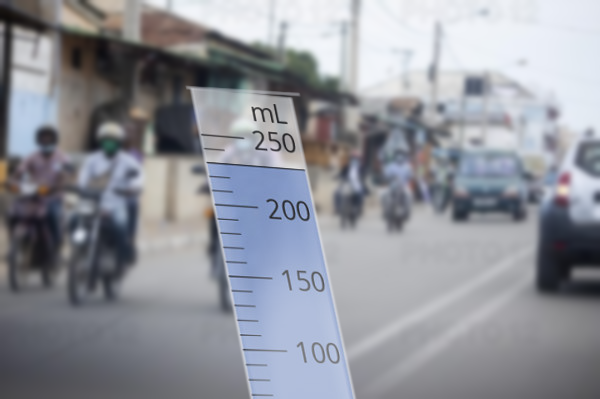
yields 230 mL
